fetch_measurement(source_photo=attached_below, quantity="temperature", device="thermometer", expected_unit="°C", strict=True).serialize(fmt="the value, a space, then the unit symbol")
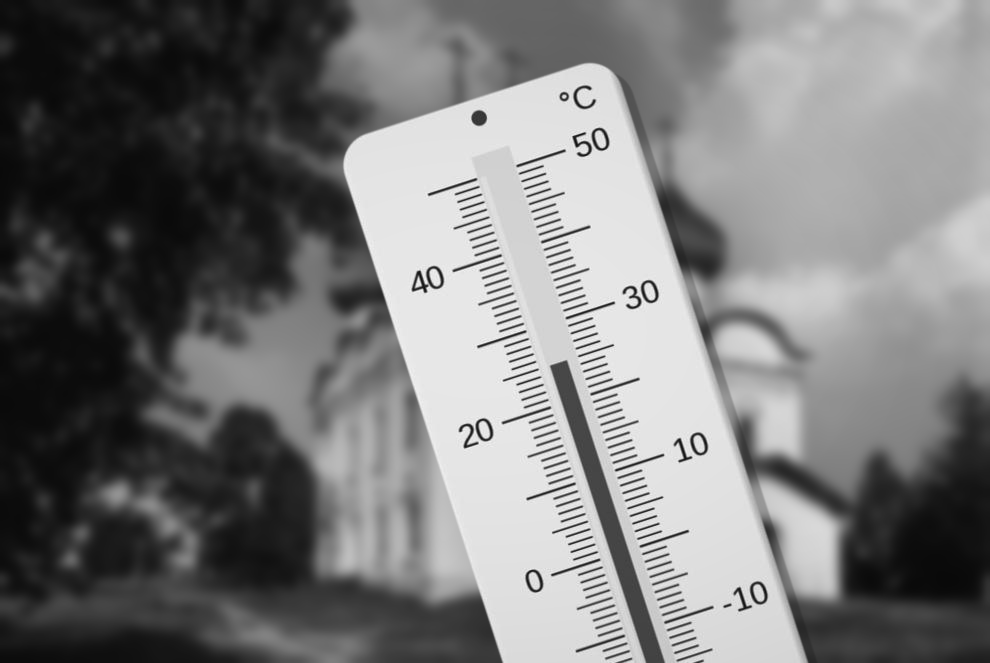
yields 25 °C
